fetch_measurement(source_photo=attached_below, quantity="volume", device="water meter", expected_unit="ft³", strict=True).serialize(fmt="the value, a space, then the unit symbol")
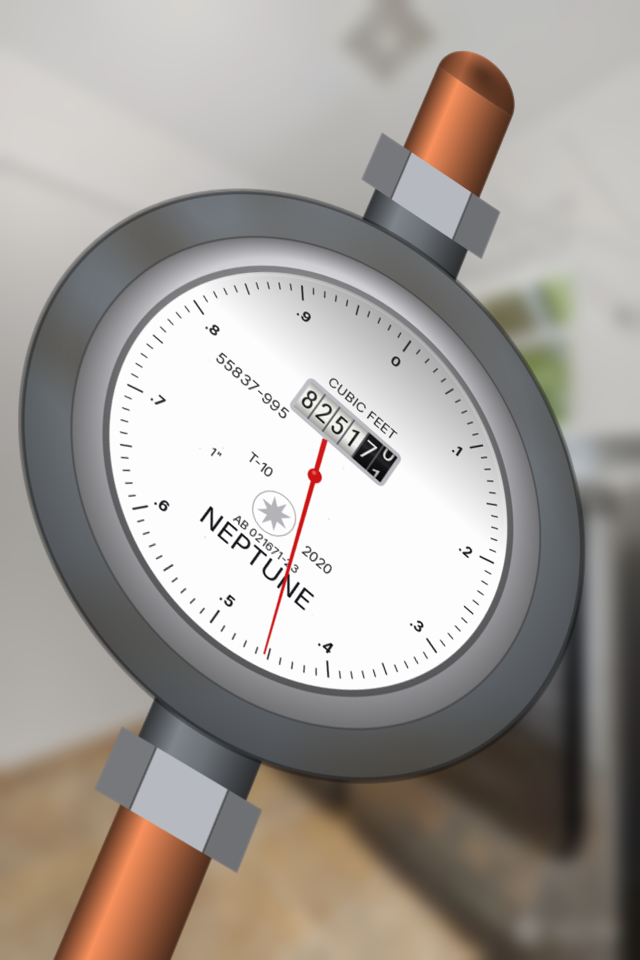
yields 825170.45 ft³
